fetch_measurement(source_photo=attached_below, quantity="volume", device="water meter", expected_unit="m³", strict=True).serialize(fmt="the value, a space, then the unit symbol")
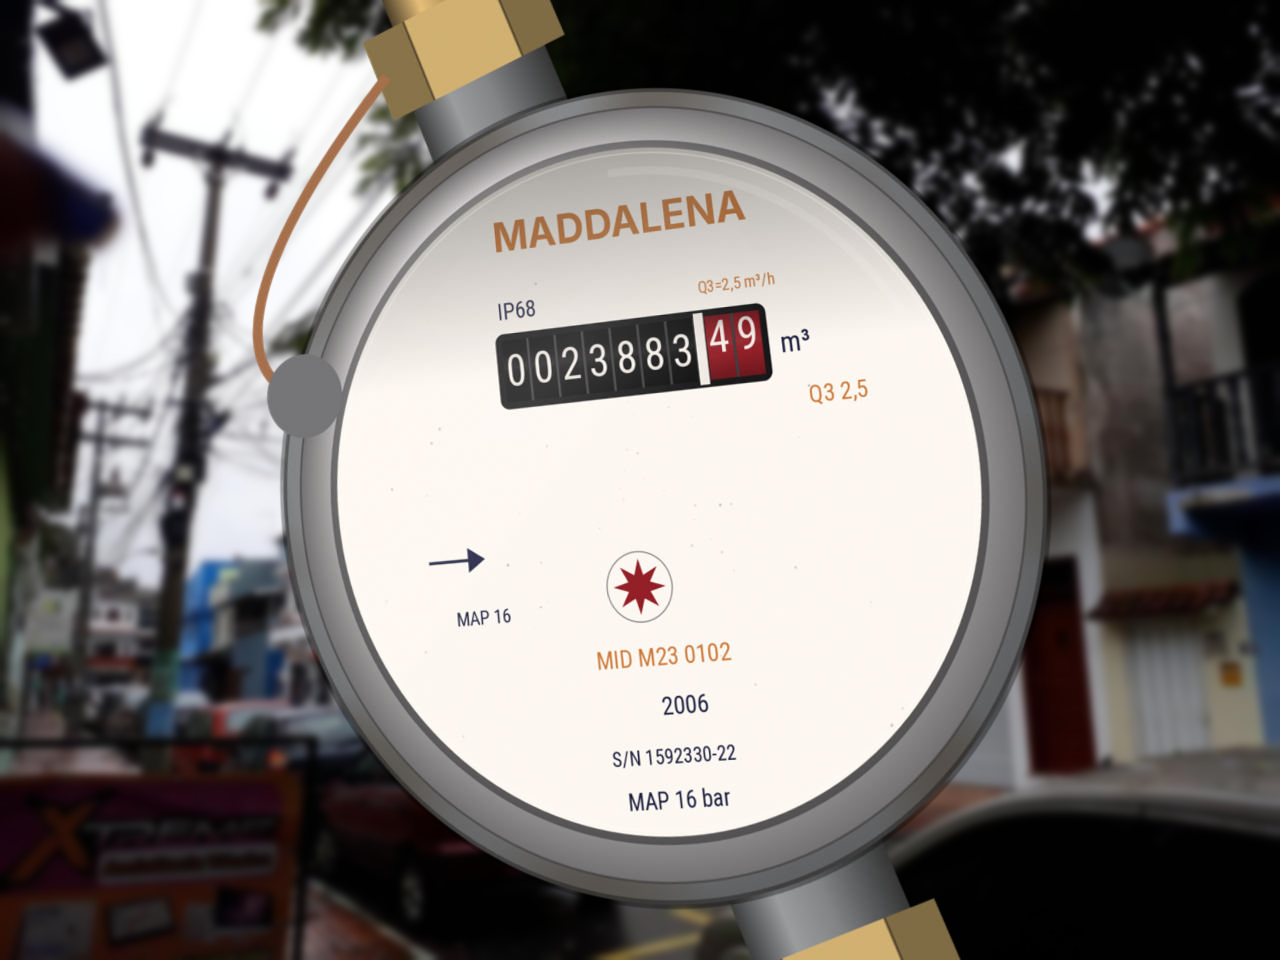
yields 23883.49 m³
